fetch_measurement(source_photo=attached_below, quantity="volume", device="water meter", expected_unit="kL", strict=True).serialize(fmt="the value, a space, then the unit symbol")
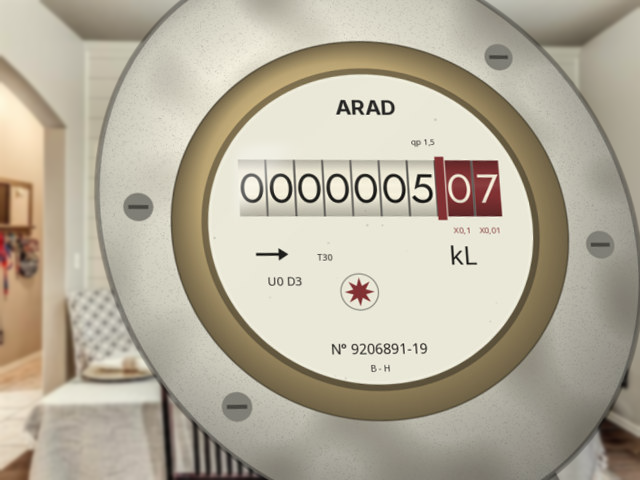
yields 5.07 kL
